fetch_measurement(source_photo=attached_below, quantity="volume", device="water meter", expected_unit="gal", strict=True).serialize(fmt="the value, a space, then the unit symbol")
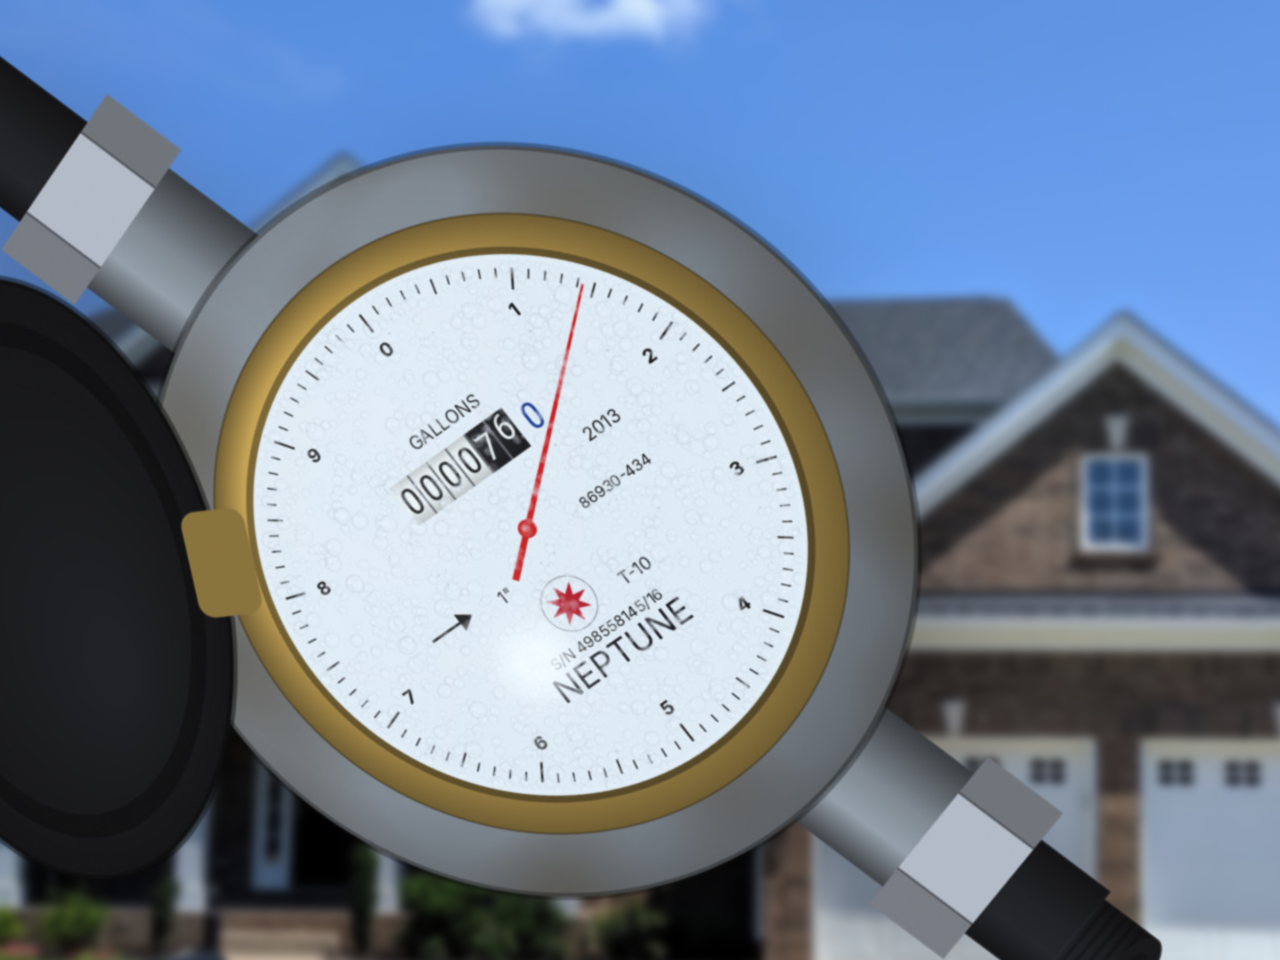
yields 761.4 gal
